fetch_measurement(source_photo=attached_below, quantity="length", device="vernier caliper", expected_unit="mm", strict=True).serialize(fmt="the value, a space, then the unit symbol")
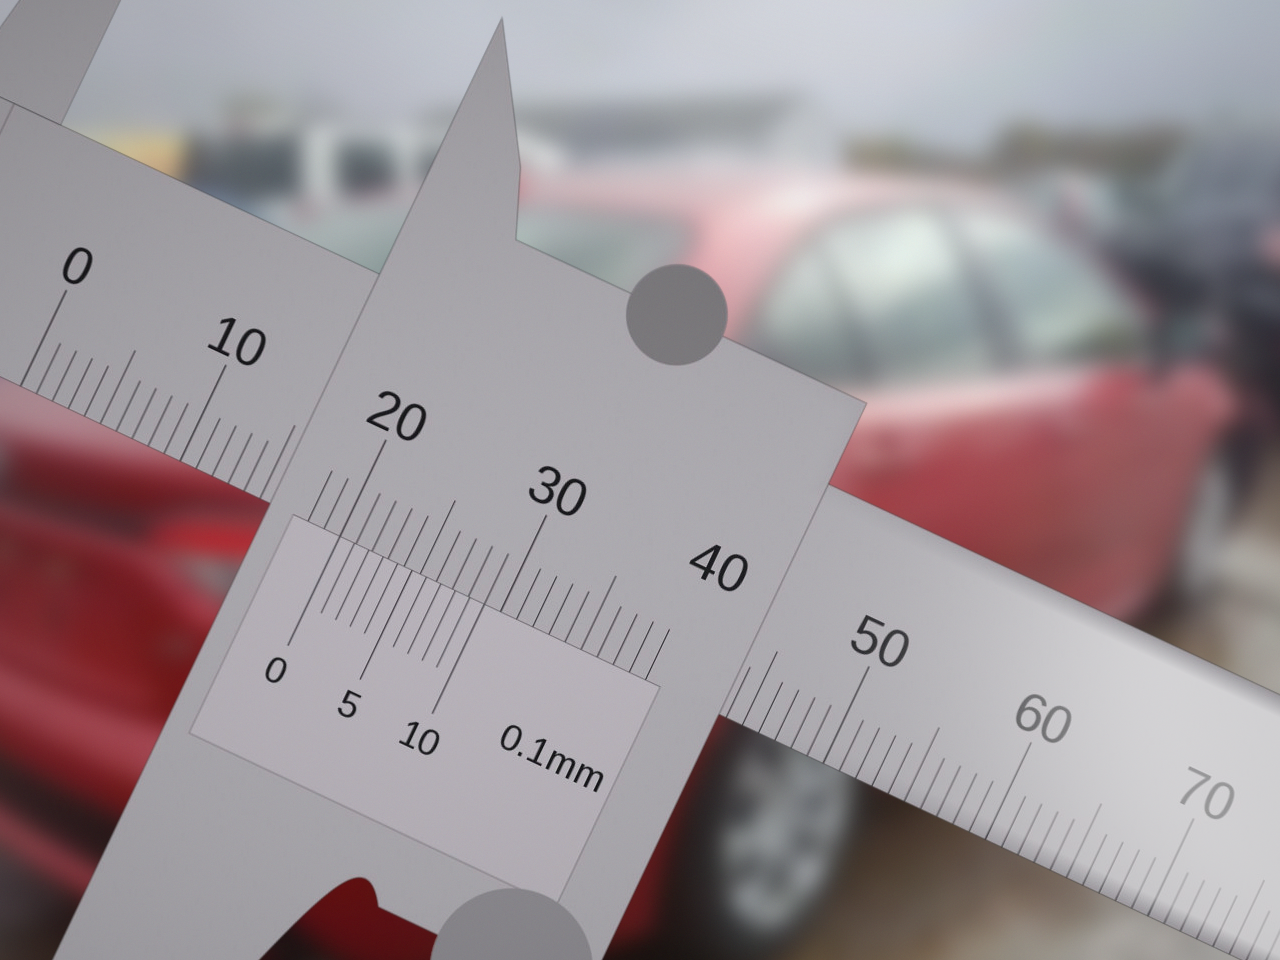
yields 20.0 mm
